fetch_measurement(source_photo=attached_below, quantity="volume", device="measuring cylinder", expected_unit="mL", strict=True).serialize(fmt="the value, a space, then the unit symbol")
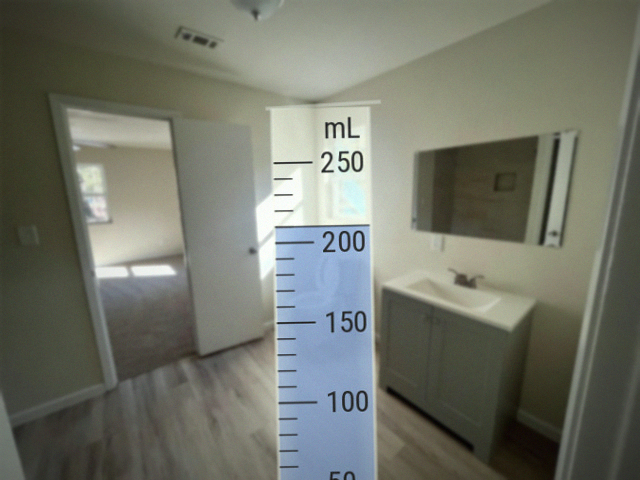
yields 210 mL
